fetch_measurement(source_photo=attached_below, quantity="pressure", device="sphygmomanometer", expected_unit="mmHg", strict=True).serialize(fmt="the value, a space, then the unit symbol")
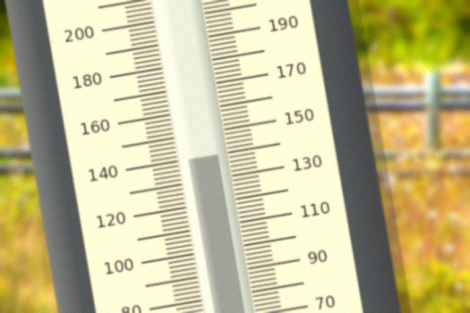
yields 140 mmHg
